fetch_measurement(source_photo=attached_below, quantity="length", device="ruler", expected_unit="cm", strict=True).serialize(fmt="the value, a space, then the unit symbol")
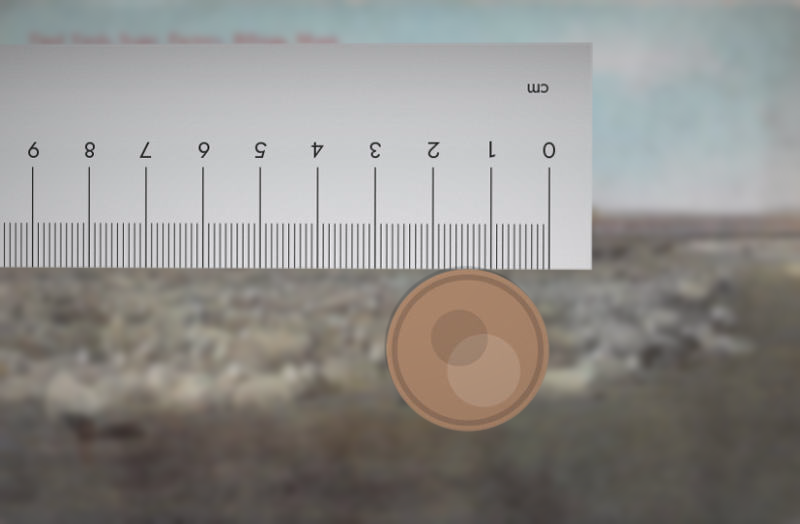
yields 2.8 cm
